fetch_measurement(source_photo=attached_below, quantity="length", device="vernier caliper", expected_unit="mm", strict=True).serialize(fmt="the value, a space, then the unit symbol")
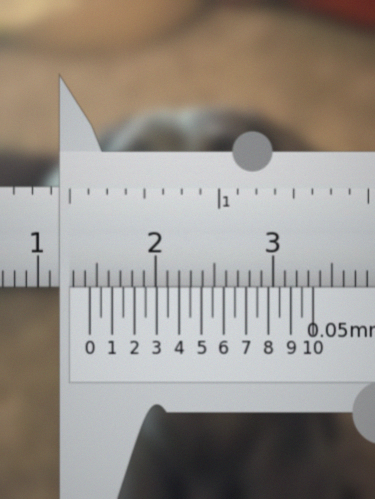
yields 14.4 mm
